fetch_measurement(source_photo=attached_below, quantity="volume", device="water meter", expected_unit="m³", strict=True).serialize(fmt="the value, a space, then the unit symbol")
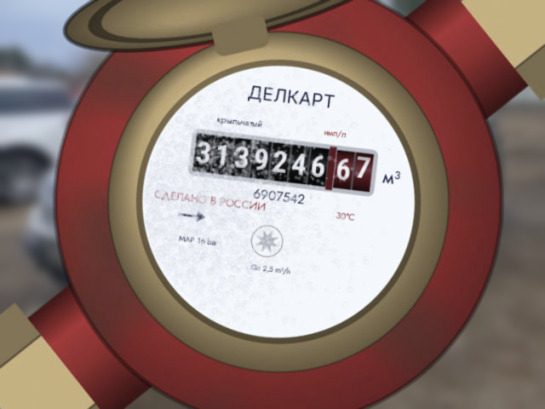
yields 3139246.67 m³
